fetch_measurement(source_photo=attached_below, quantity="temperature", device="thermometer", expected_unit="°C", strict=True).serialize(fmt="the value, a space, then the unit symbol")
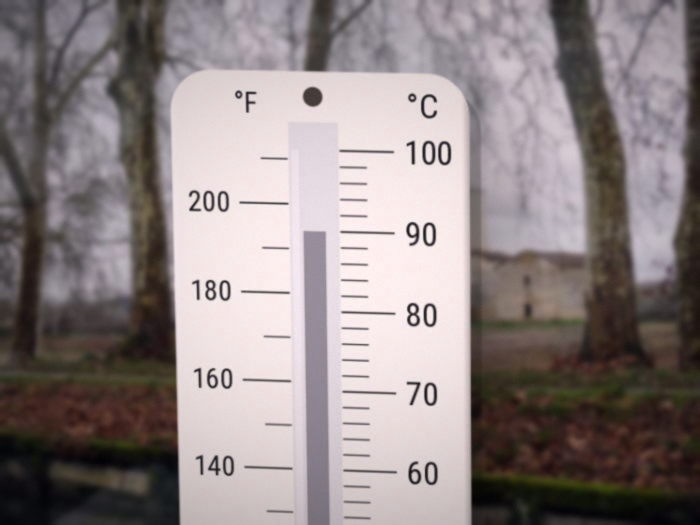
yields 90 °C
